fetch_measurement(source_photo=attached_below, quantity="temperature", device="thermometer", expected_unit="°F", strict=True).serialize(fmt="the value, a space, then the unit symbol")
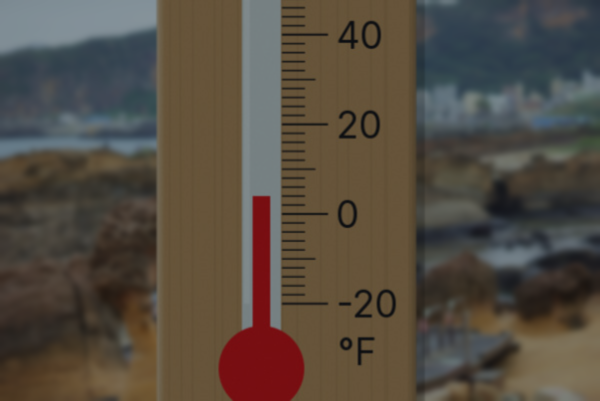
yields 4 °F
